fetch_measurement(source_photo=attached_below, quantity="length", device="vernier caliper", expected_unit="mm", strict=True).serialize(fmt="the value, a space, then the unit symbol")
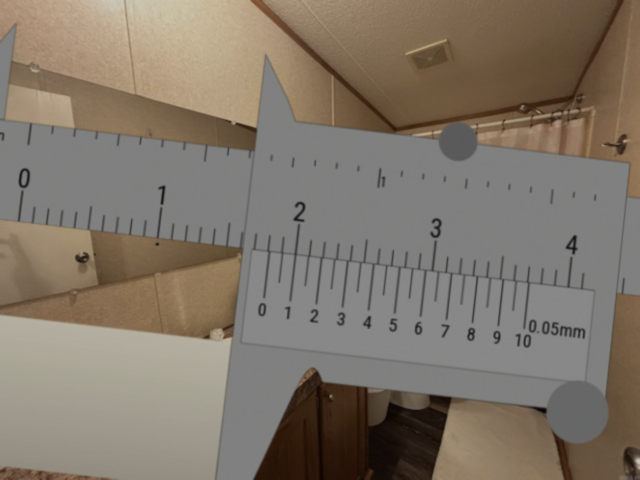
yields 18.1 mm
